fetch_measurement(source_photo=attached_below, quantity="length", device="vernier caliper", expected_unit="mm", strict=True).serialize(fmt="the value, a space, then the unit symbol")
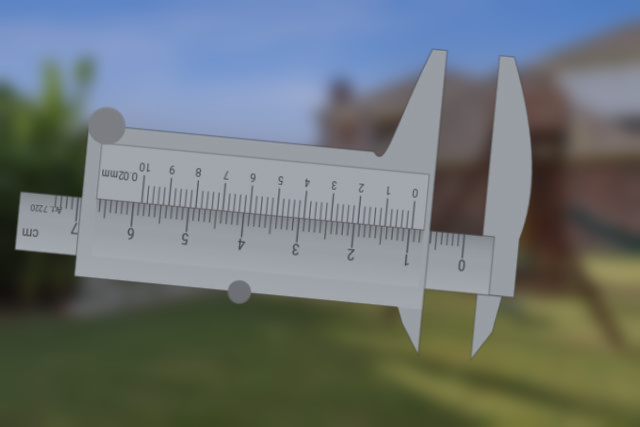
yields 9.5 mm
